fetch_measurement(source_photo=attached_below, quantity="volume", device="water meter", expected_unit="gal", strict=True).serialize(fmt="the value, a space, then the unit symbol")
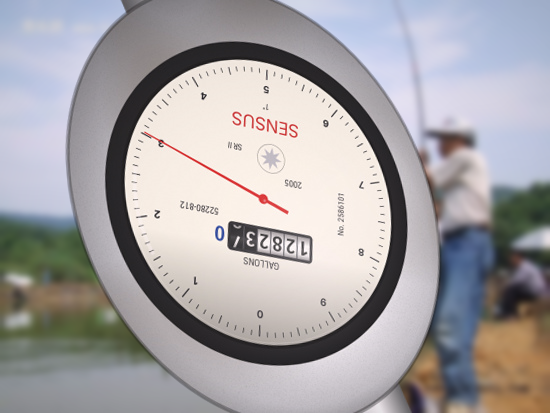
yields 1282373.0 gal
